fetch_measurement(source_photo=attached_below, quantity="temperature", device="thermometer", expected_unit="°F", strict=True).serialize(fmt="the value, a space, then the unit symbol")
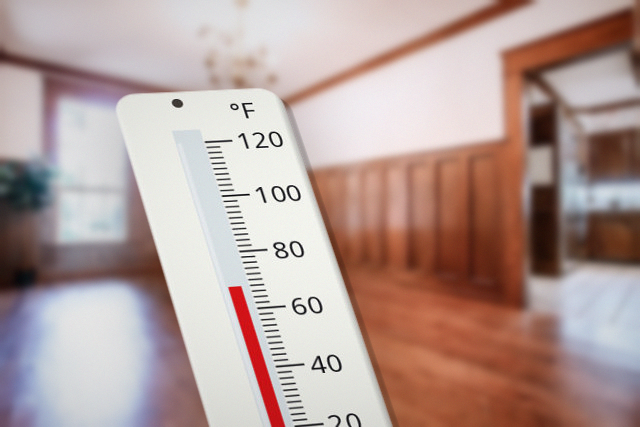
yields 68 °F
